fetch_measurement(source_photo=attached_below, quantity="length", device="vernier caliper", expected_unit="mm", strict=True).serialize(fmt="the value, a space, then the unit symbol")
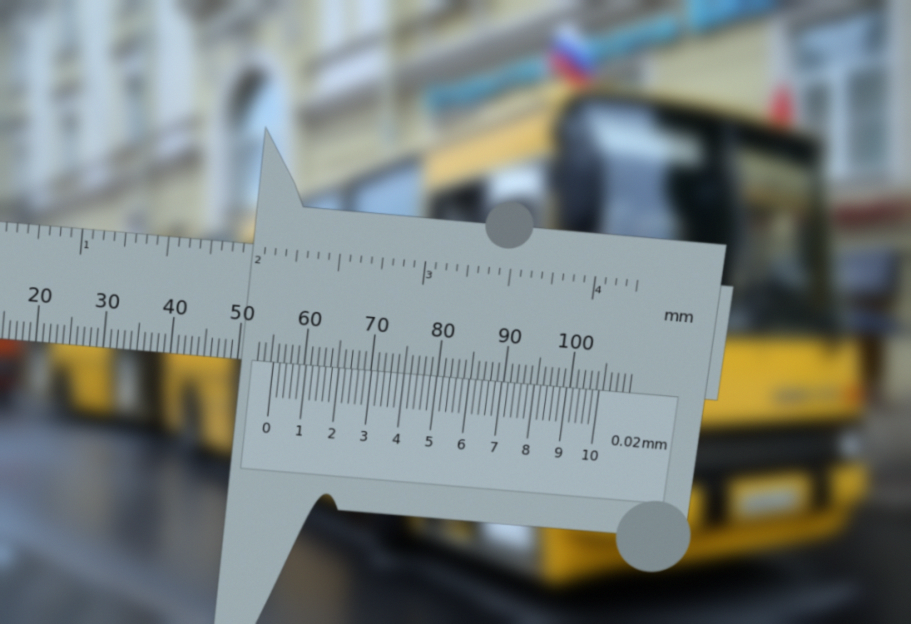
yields 55.4 mm
